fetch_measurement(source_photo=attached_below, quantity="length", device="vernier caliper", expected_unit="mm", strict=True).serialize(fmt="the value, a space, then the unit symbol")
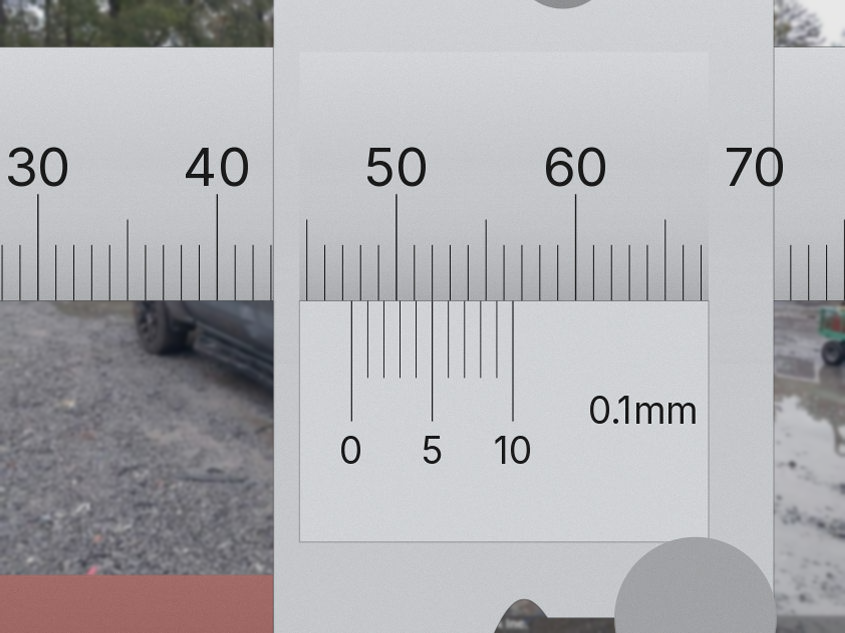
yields 47.5 mm
